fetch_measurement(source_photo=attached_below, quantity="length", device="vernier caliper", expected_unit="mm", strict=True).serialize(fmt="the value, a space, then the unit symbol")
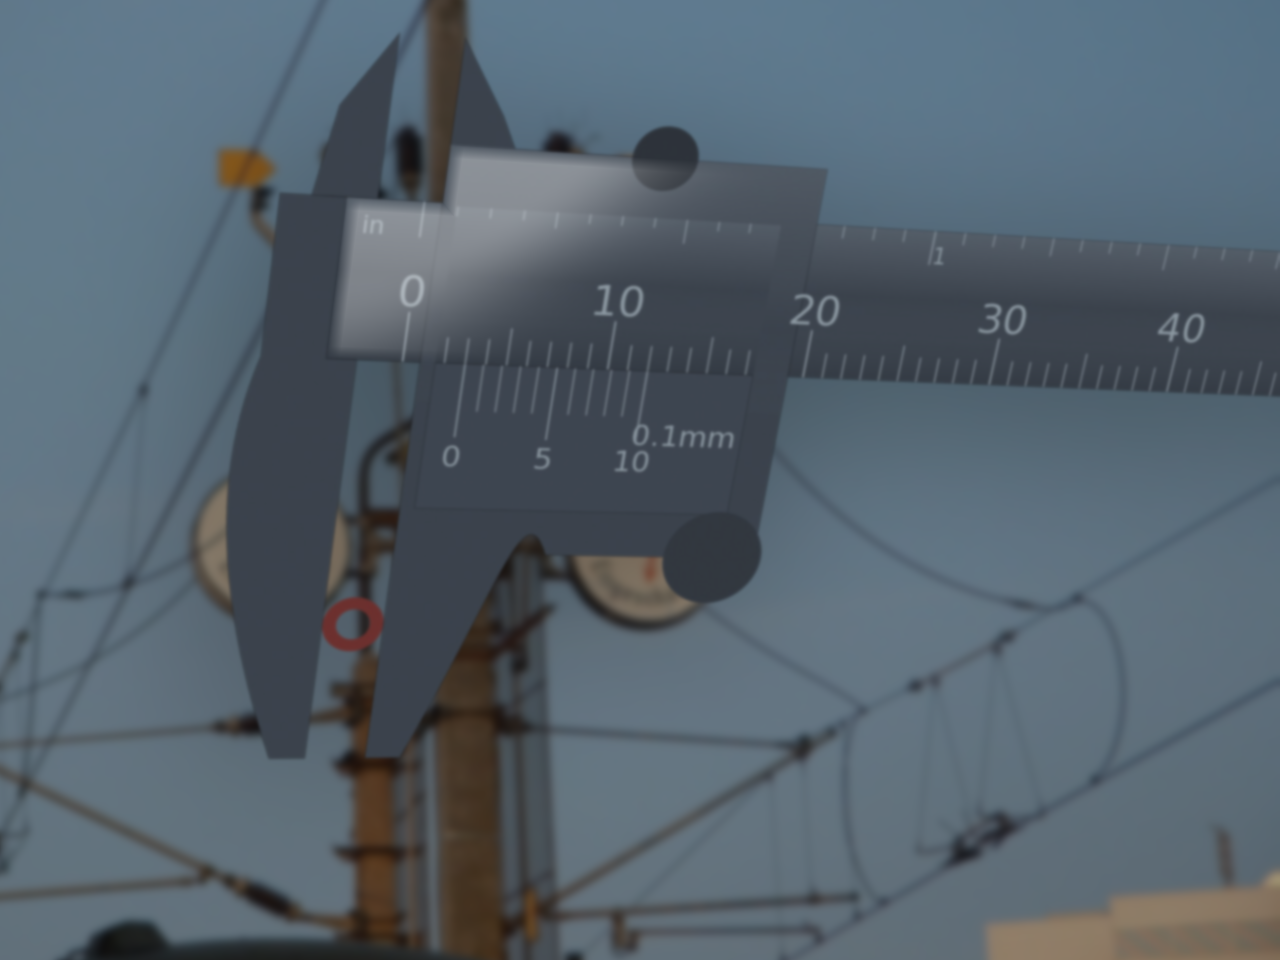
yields 3.0 mm
